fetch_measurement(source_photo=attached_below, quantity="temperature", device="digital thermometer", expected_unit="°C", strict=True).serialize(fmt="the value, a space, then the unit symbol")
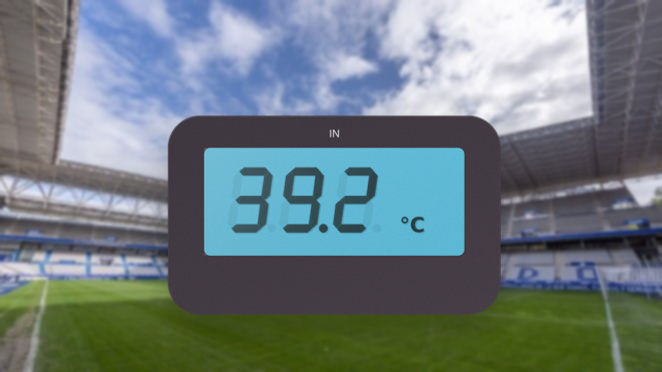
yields 39.2 °C
